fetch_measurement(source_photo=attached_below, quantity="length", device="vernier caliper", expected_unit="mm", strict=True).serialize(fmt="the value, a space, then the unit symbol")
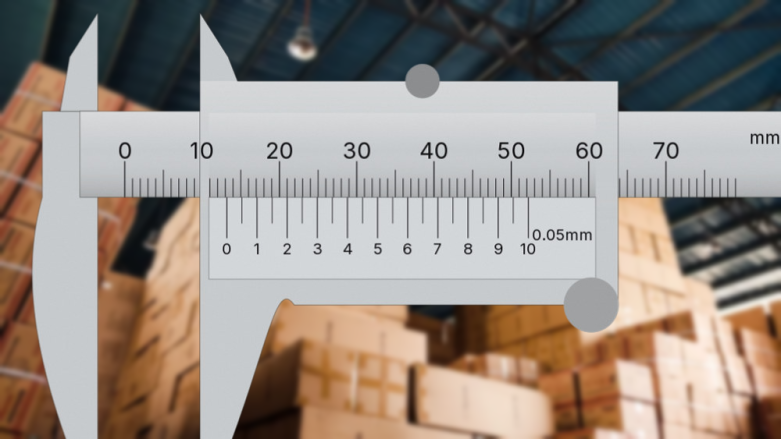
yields 13.2 mm
